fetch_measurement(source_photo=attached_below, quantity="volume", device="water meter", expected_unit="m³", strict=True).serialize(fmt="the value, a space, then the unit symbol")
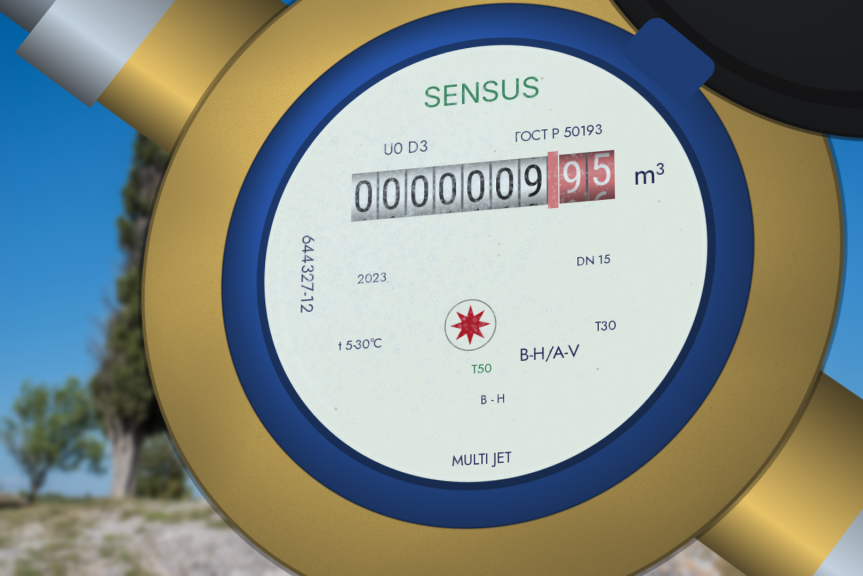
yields 9.95 m³
